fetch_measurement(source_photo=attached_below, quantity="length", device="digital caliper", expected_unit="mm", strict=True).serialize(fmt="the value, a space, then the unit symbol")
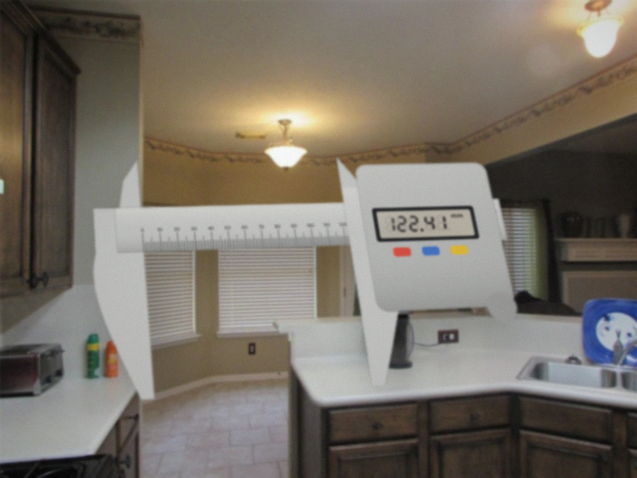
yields 122.41 mm
